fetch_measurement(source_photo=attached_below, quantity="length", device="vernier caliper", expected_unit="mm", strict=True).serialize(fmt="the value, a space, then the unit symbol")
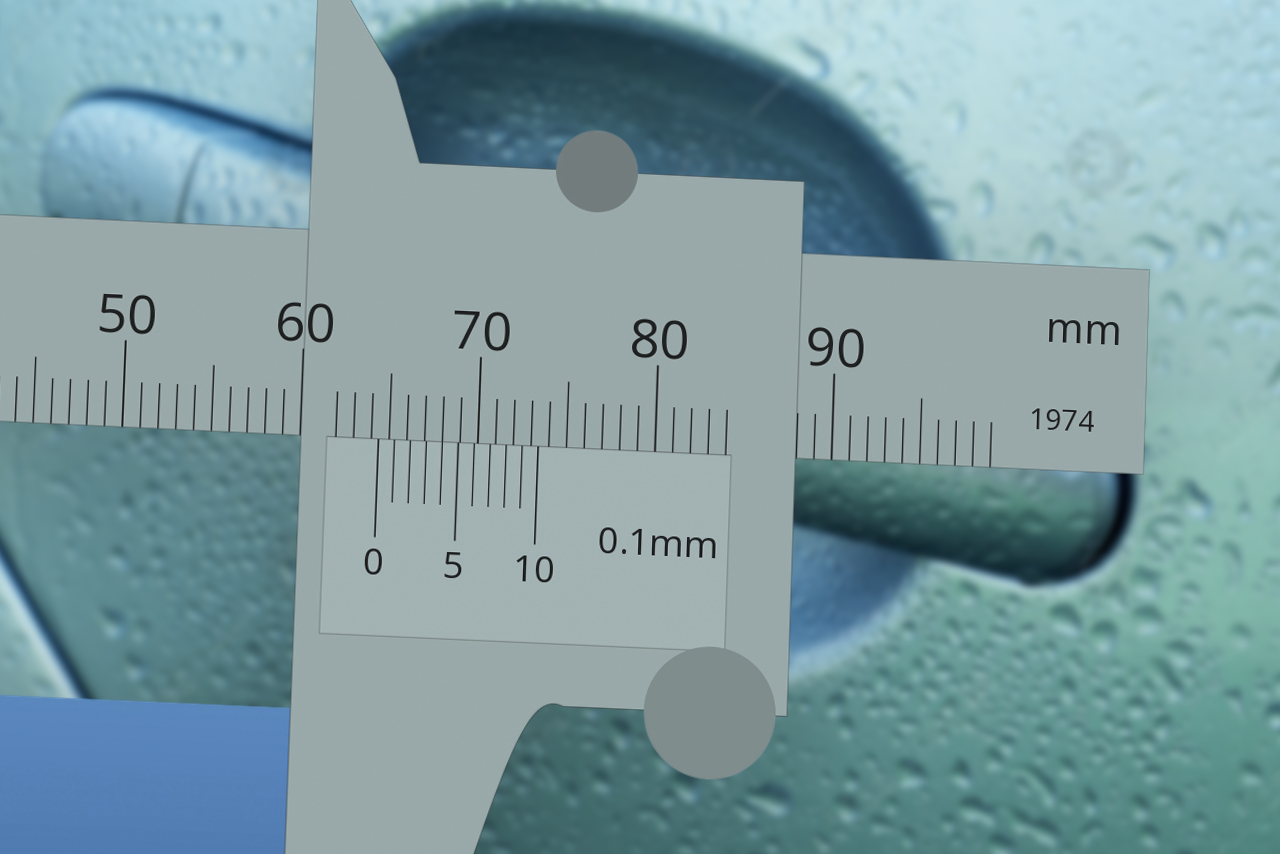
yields 64.4 mm
